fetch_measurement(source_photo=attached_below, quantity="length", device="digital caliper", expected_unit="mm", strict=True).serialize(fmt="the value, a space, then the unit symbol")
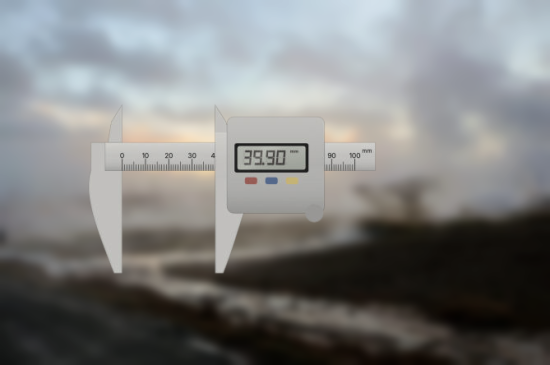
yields 39.90 mm
